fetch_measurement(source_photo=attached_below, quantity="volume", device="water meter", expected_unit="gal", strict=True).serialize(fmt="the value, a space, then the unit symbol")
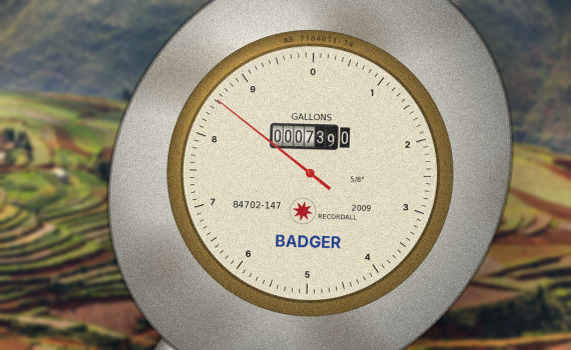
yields 7388.5 gal
